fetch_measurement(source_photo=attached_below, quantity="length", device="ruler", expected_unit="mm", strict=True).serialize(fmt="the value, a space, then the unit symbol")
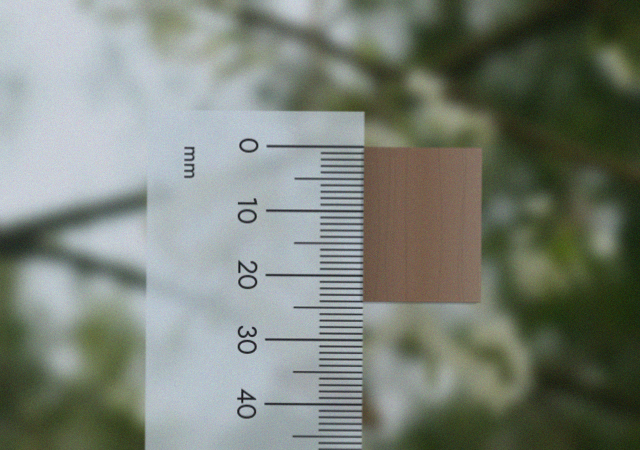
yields 24 mm
